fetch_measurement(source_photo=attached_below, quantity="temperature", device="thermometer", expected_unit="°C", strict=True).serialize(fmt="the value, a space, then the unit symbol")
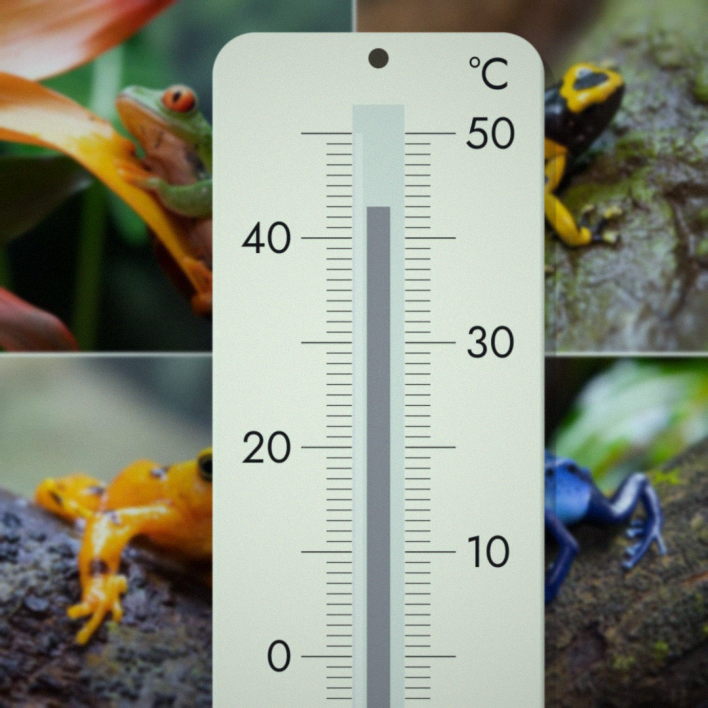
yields 43 °C
